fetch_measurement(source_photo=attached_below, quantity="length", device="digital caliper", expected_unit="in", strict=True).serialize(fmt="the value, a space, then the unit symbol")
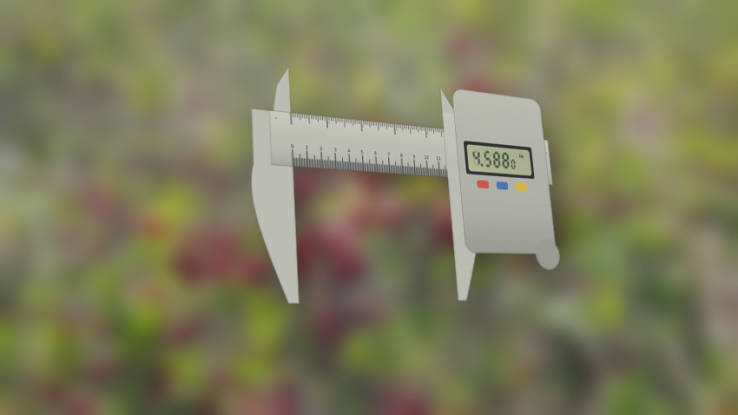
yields 4.5880 in
